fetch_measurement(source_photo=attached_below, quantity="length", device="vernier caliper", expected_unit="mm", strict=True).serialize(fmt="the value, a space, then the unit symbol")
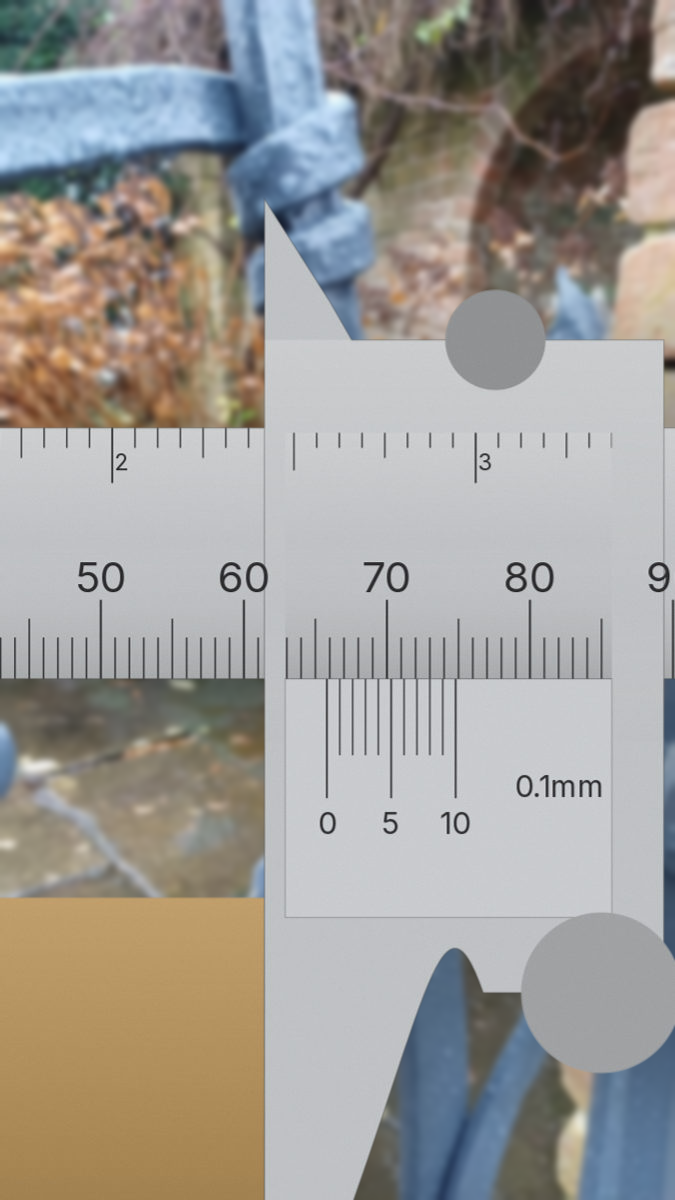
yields 65.8 mm
